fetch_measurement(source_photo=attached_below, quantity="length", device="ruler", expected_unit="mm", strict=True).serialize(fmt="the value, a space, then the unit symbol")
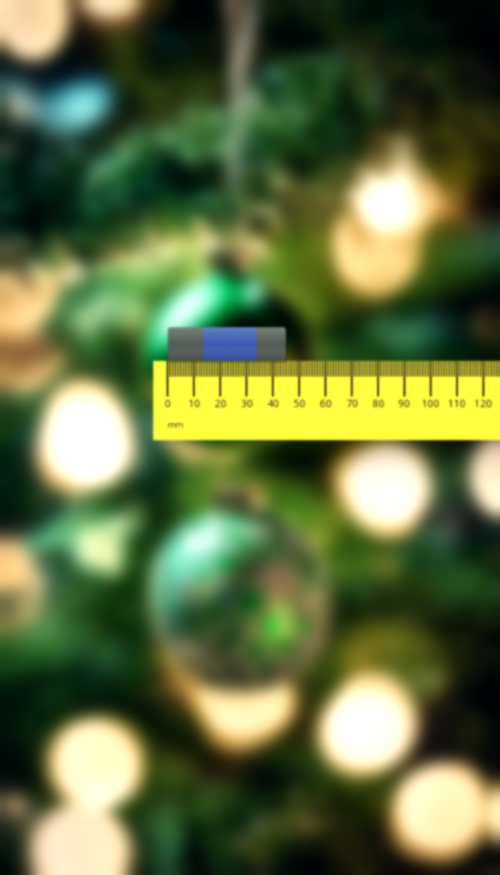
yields 45 mm
